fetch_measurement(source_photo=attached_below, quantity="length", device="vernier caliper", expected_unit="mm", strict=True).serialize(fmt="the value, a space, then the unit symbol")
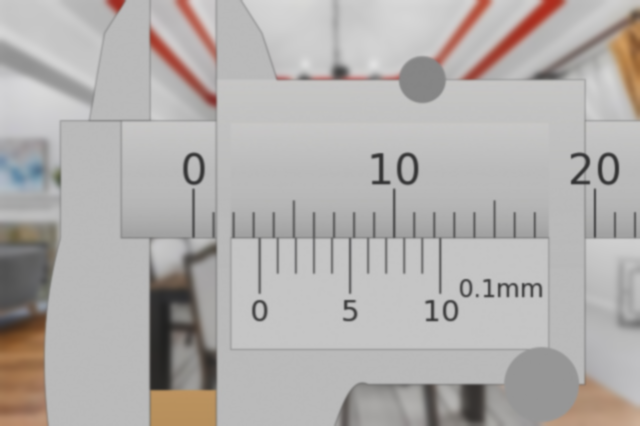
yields 3.3 mm
